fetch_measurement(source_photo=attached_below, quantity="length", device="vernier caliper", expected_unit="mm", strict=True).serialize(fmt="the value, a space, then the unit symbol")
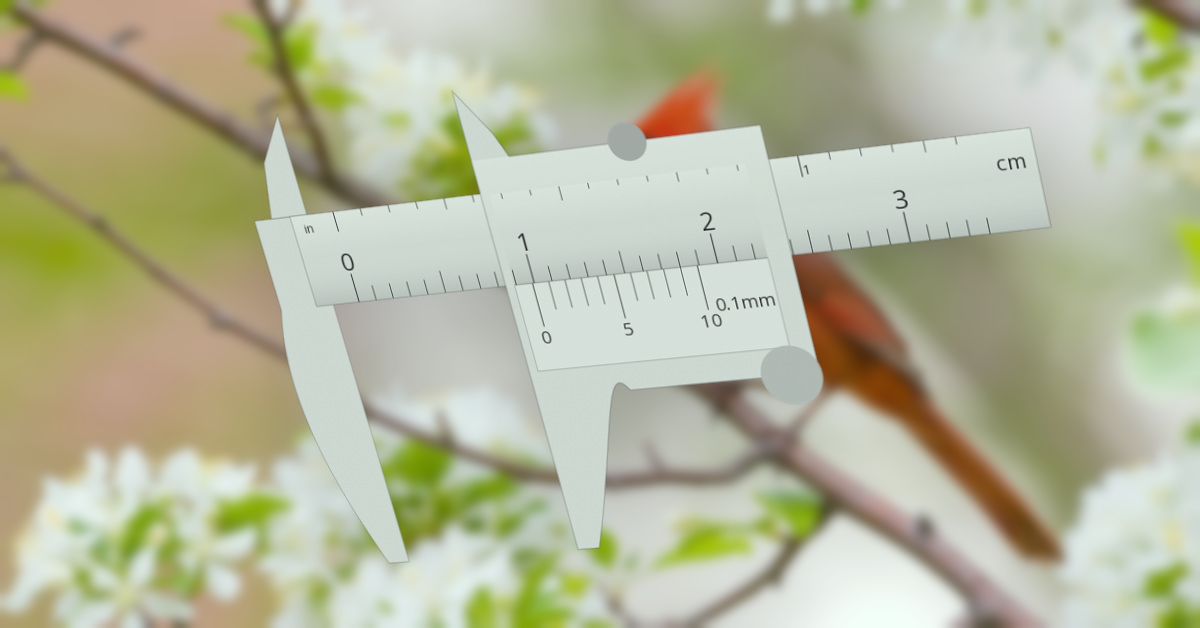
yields 9.9 mm
